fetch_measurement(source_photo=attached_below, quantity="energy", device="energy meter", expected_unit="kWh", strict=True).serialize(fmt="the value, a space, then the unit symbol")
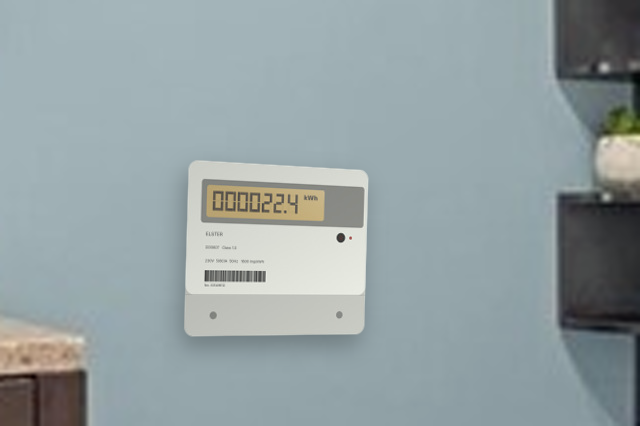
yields 22.4 kWh
